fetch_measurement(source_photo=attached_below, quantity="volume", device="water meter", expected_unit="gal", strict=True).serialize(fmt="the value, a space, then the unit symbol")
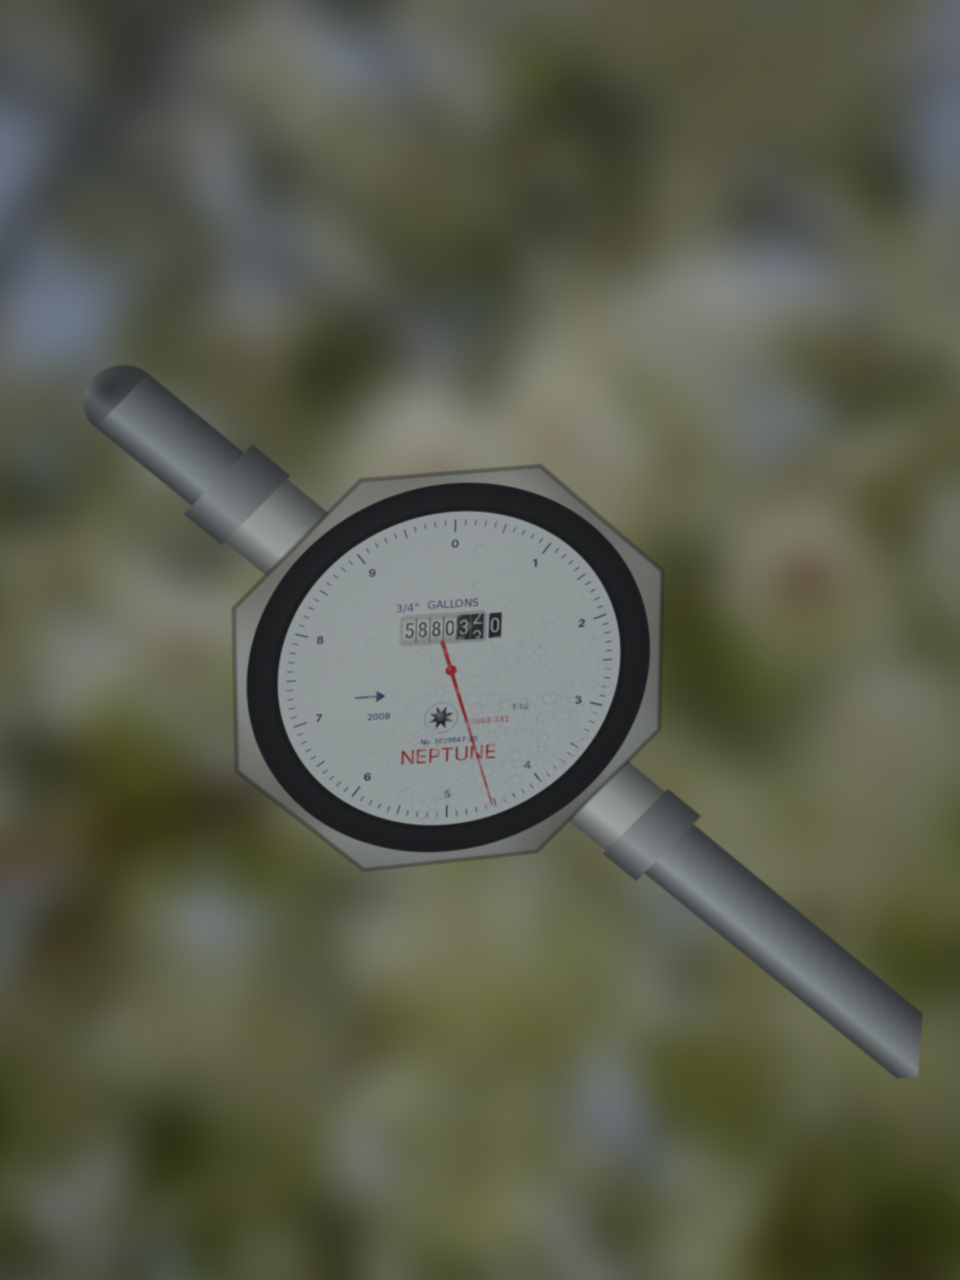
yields 5880324.5 gal
